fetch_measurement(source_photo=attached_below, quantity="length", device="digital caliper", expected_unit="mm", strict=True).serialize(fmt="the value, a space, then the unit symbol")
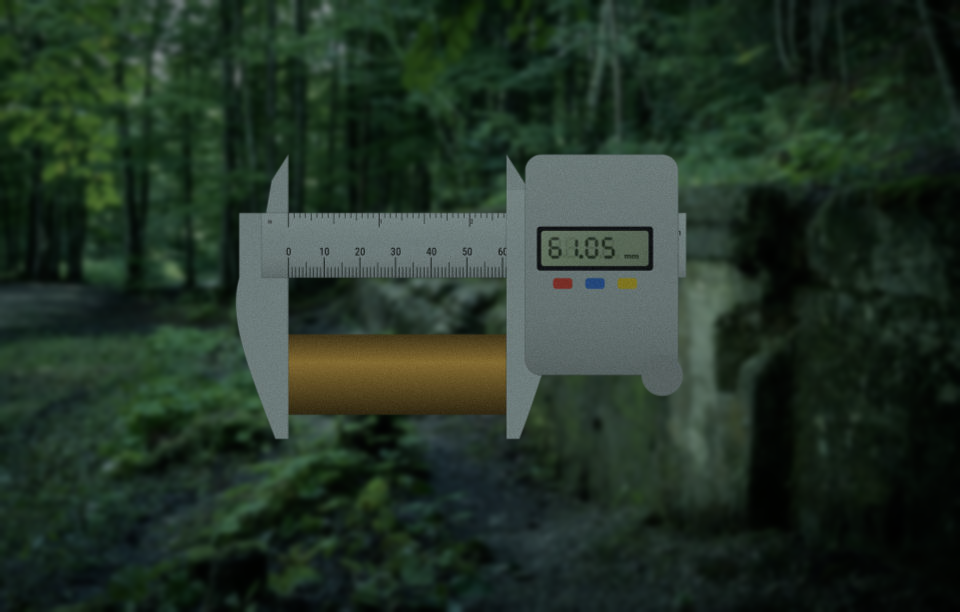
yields 61.05 mm
